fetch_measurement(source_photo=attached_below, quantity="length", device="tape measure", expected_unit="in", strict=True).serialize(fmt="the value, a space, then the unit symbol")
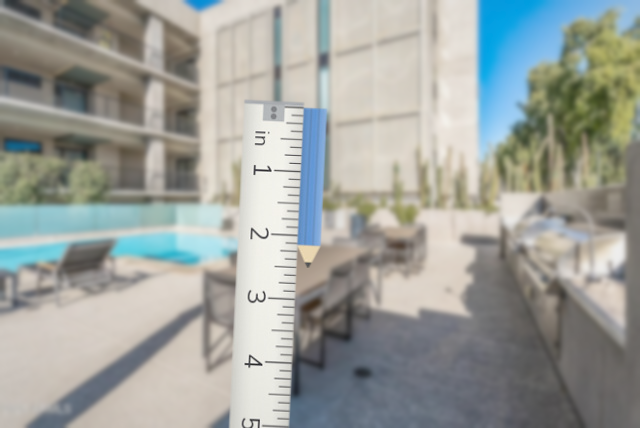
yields 2.5 in
